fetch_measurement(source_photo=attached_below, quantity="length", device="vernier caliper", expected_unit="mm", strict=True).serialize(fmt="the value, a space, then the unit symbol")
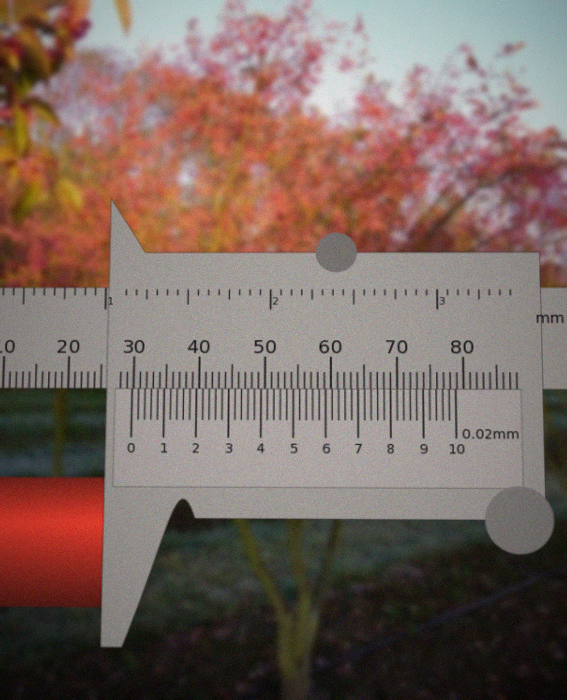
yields 29.8 mm
